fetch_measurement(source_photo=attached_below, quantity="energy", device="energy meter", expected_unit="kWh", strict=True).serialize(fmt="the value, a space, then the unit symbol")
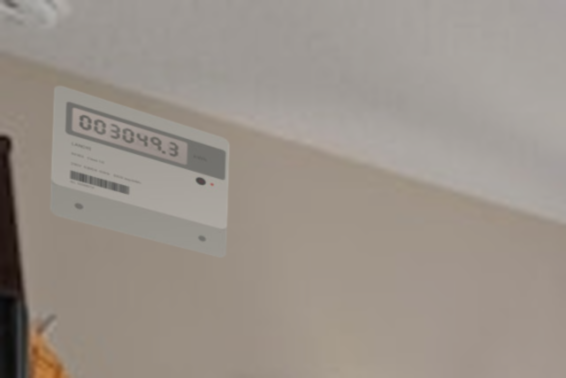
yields 3049.3 kWh
